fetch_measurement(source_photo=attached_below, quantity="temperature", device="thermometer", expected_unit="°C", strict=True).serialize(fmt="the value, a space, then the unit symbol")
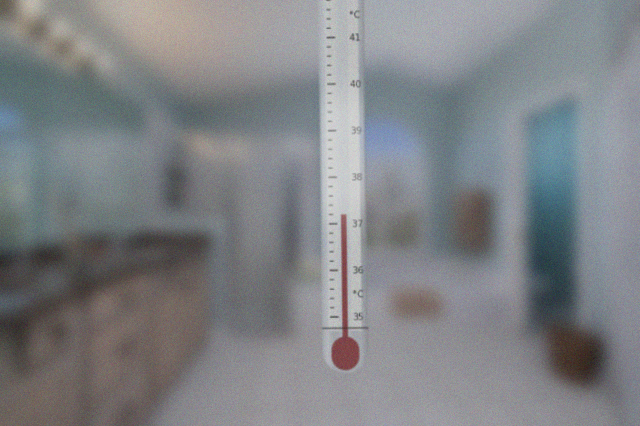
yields 37.2 °C
